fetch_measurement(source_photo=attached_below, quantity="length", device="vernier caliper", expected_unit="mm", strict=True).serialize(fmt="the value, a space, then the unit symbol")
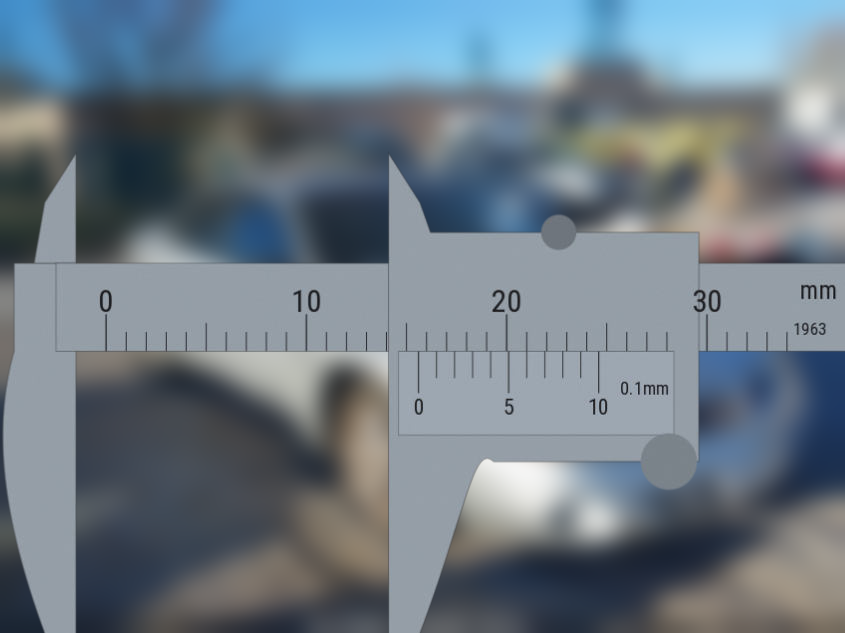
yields 15.6 mm
